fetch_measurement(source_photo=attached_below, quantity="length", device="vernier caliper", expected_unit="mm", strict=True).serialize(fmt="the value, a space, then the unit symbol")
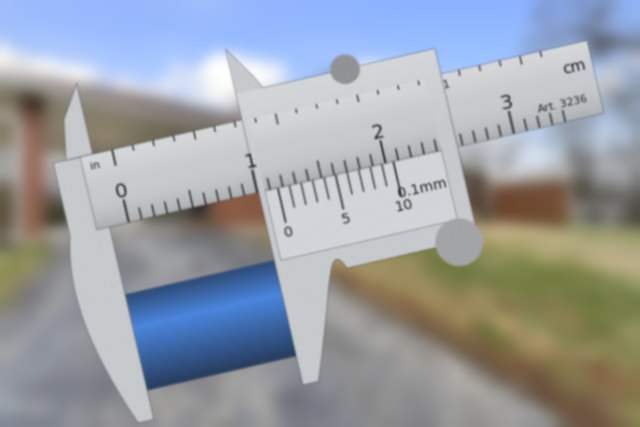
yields 11.6 mm
